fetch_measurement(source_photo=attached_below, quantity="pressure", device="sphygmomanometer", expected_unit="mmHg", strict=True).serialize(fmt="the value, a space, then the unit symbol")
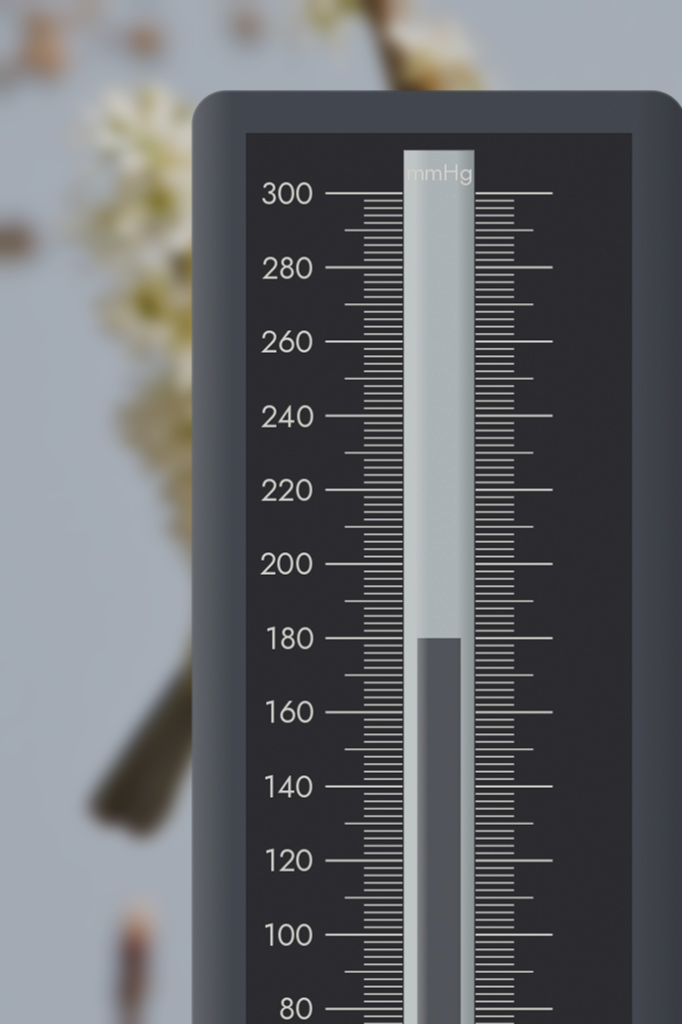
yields 180 mmHg
